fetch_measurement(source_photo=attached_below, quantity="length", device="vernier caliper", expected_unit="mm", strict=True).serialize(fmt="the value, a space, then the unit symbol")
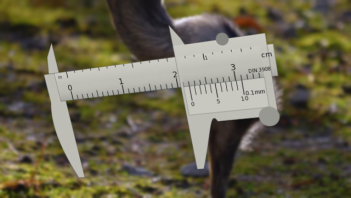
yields 22.0 mm
